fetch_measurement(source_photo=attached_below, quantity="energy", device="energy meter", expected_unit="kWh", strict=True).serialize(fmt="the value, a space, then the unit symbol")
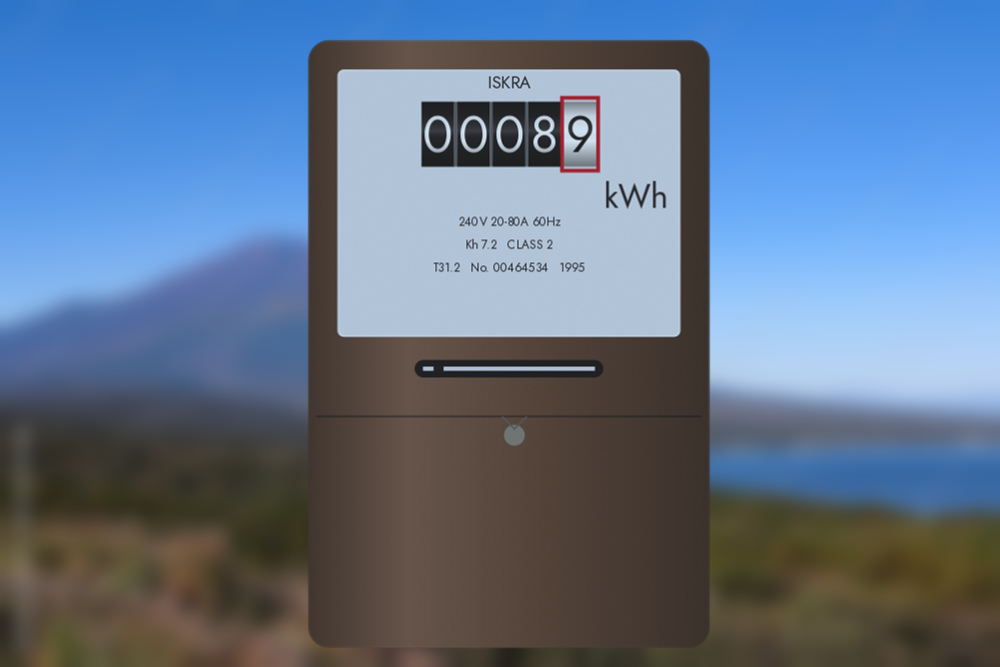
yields 8.9 kWh
